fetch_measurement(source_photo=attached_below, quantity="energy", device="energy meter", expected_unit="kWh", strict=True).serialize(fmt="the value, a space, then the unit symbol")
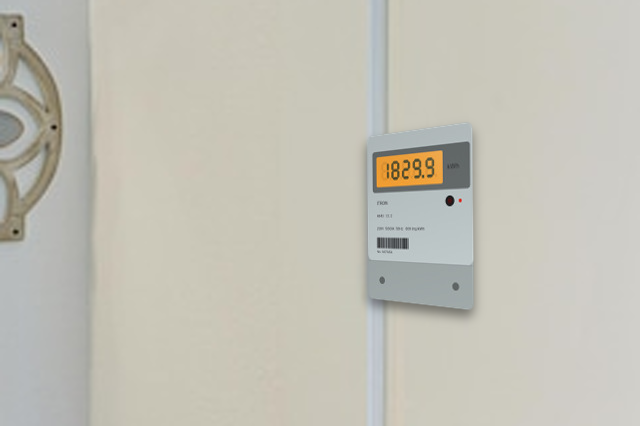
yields 1829.9 kWh
